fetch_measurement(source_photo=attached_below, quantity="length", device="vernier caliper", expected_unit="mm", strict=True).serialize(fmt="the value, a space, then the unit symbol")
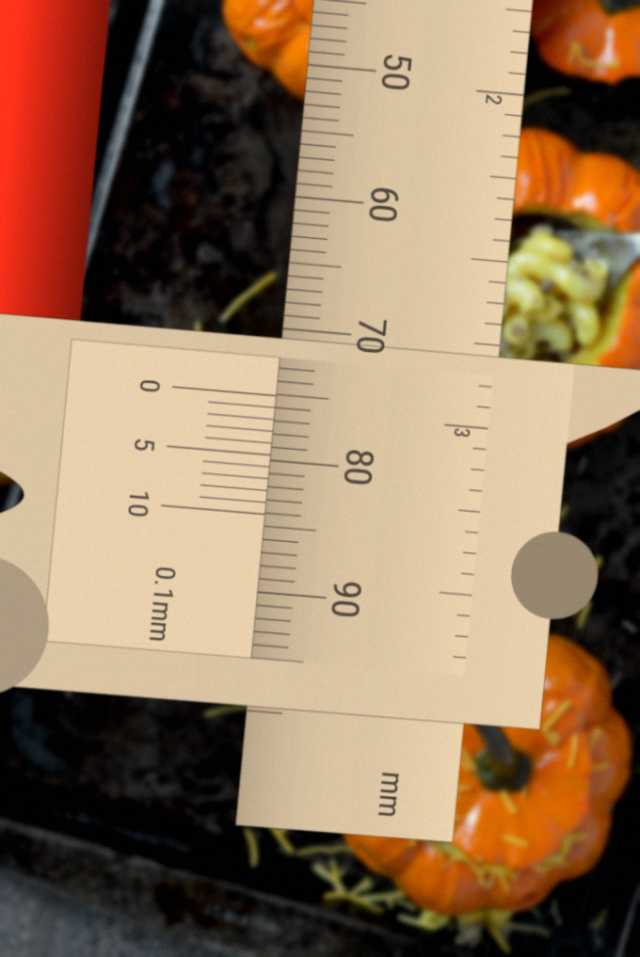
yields 75.1 mm
